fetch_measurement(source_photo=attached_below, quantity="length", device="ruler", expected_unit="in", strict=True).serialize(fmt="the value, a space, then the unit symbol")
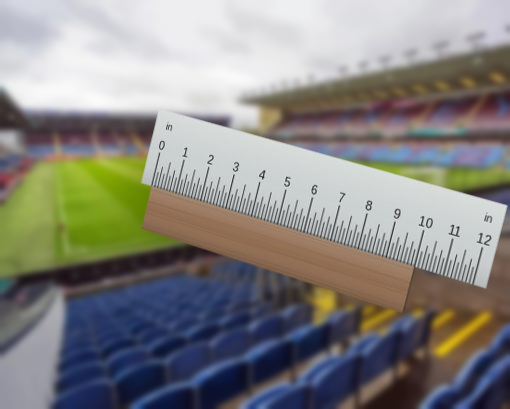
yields 10 in
